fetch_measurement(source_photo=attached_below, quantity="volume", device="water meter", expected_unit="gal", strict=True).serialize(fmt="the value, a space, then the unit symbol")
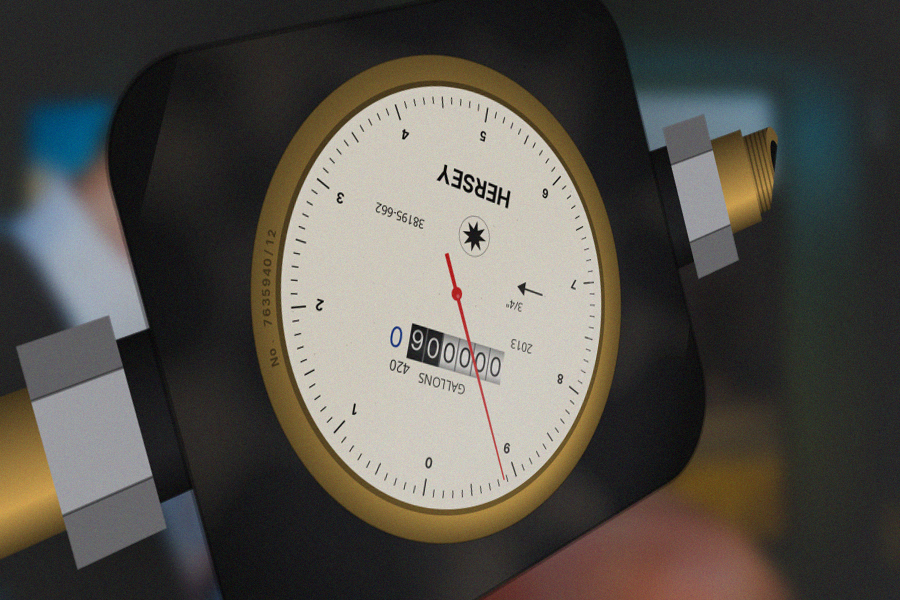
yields 59.1 gal
